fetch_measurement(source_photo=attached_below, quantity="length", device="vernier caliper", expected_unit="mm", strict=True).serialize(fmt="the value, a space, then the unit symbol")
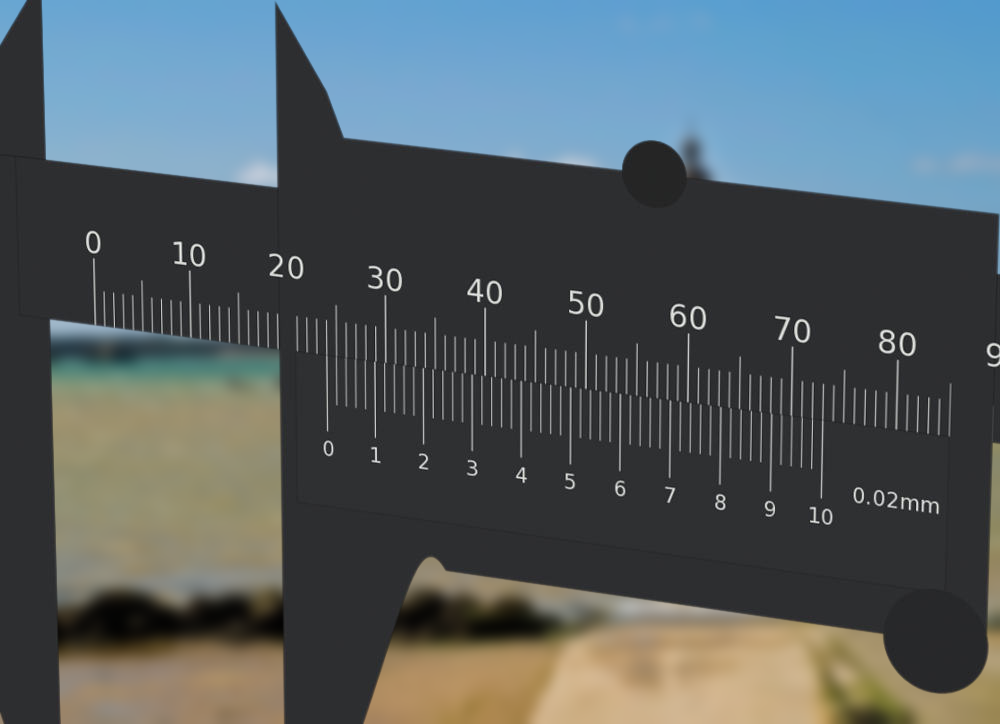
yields 24.0 mm
